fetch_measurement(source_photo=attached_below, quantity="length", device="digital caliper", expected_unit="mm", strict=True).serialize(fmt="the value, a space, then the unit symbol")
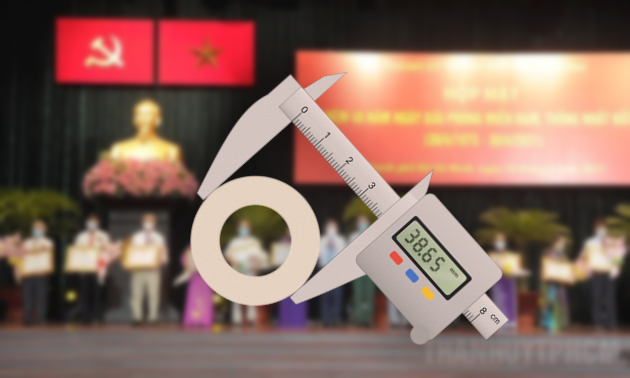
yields 38.65 mm
